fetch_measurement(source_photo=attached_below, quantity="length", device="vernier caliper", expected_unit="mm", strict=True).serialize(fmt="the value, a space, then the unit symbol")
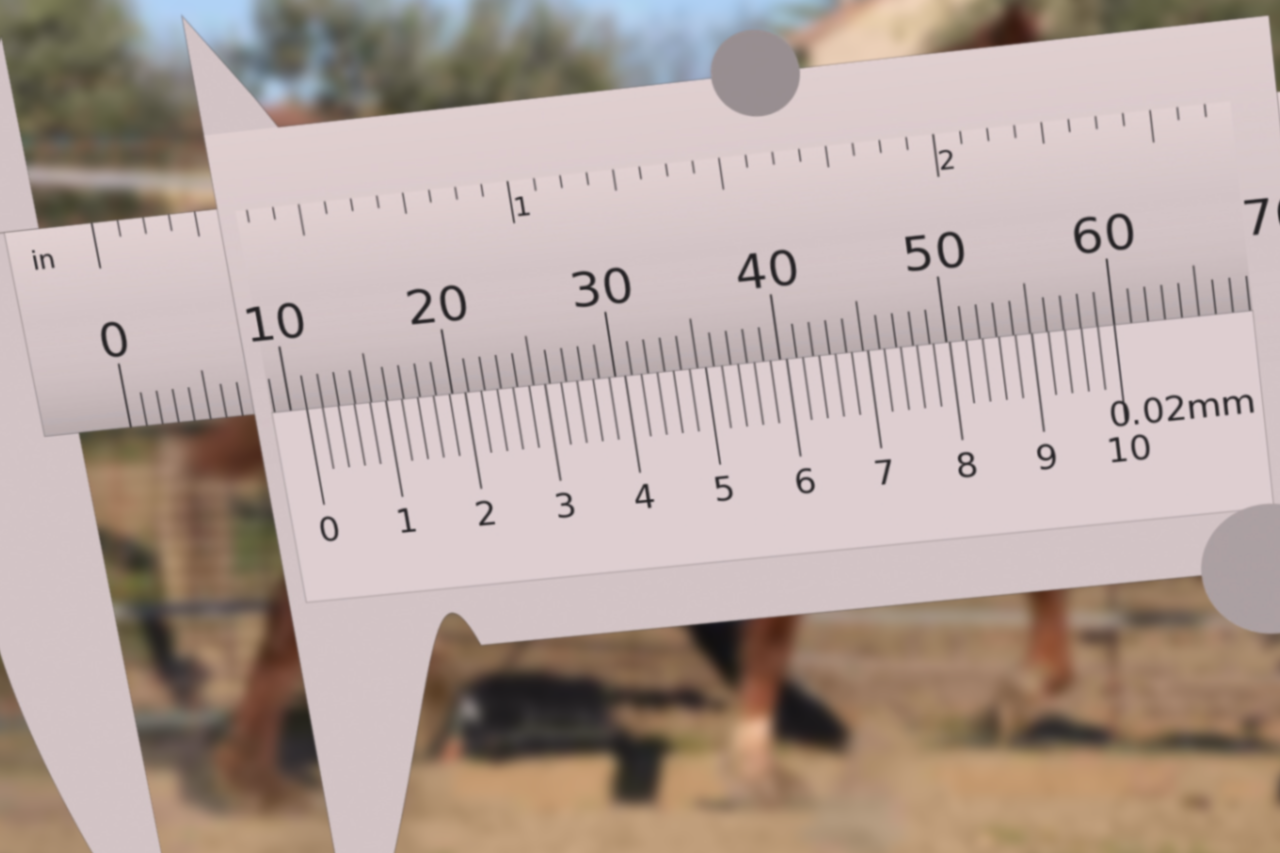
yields 11.0 mm
